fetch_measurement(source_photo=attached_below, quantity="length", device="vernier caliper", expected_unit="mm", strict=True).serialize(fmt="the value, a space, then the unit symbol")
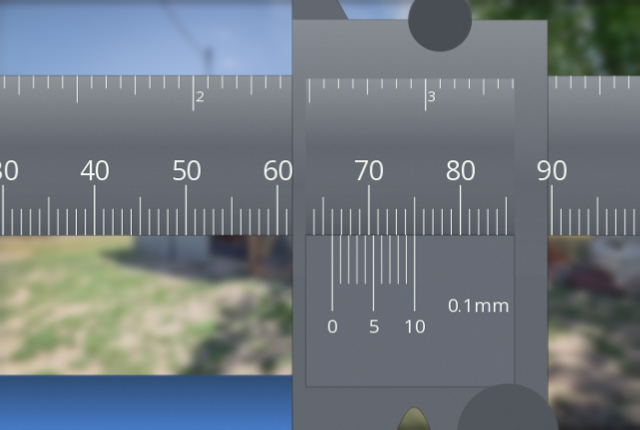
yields 66.0 mm
